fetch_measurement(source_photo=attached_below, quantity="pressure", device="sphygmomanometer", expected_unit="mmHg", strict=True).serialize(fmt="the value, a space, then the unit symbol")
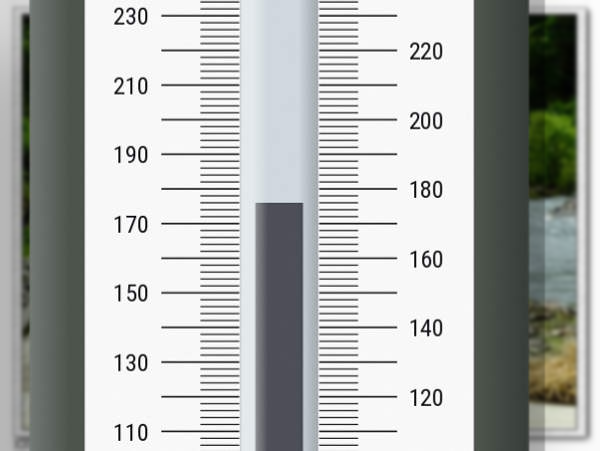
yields 176 mmHg
